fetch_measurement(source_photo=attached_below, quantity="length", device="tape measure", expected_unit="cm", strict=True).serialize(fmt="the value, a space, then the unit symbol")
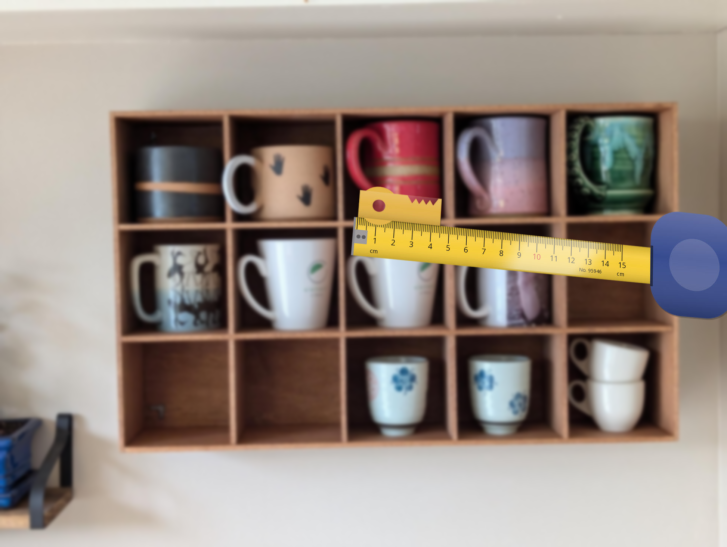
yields 4.5 cm
